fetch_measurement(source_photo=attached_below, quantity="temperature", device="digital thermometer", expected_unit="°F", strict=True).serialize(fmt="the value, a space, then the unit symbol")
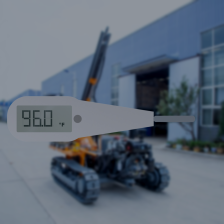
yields 96.0 °F
